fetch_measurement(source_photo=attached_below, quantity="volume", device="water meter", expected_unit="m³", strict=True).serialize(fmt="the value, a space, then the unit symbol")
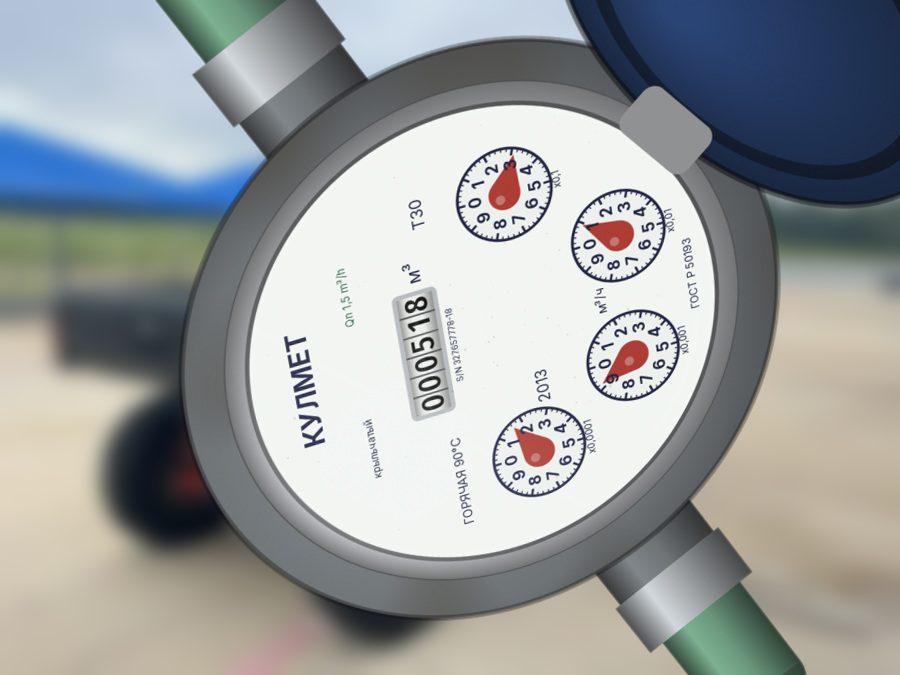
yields 518.3091 m³
